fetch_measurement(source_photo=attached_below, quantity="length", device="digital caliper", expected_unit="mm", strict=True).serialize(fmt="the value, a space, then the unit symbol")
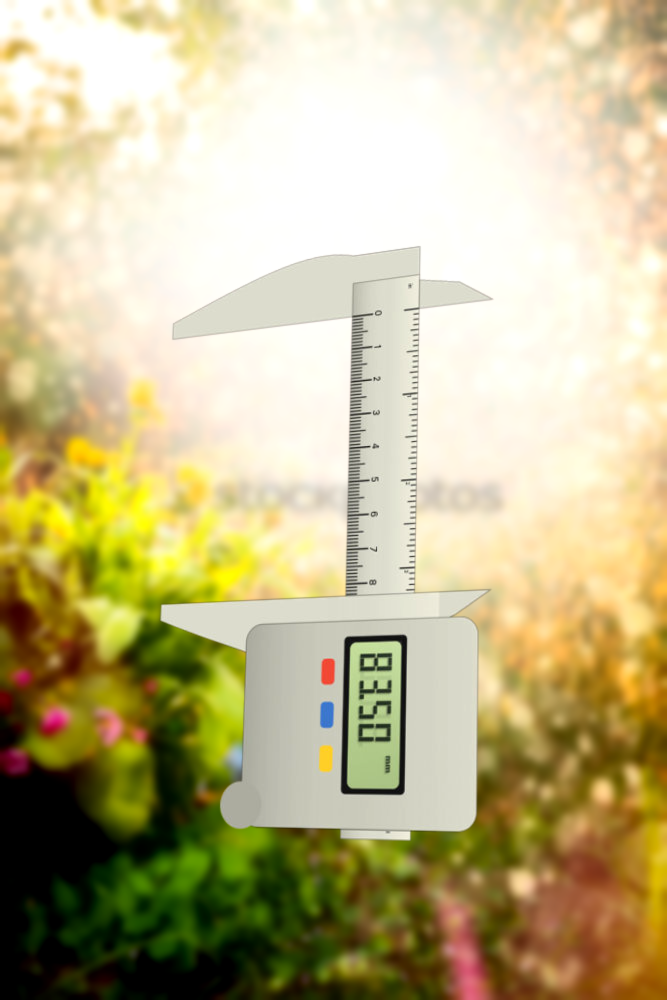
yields 83.50 mm
